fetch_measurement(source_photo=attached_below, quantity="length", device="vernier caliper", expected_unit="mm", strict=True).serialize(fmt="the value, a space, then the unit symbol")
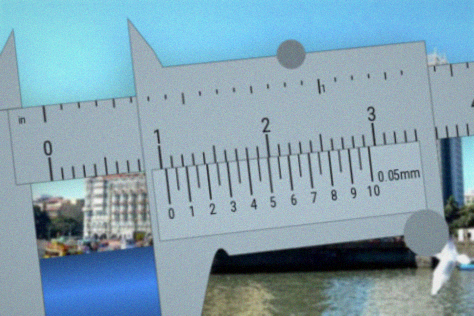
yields 10.4 mm
